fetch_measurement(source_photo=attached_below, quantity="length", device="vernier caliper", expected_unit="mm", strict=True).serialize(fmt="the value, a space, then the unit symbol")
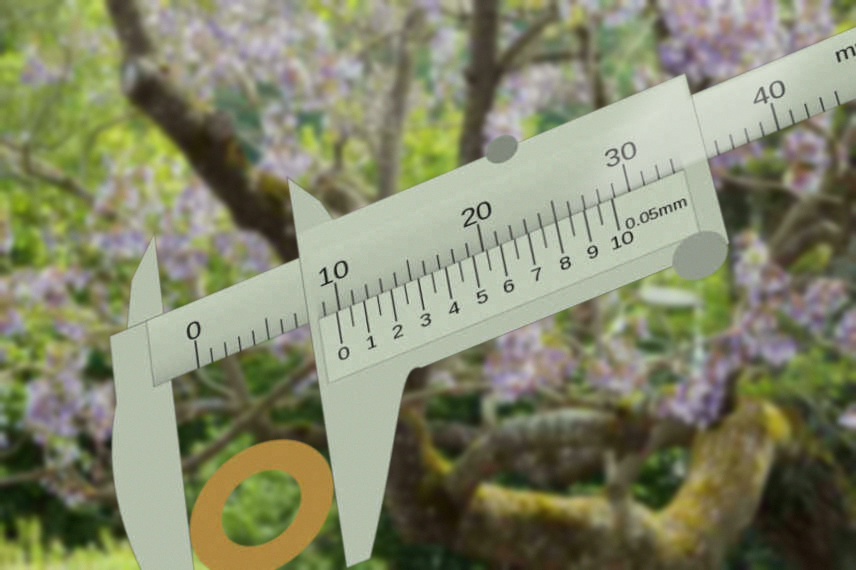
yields 9.8 mm
